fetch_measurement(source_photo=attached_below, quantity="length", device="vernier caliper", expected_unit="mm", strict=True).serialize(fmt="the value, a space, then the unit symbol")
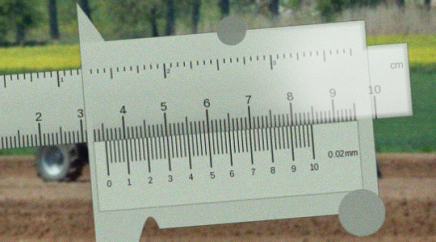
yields 35.5 mm
